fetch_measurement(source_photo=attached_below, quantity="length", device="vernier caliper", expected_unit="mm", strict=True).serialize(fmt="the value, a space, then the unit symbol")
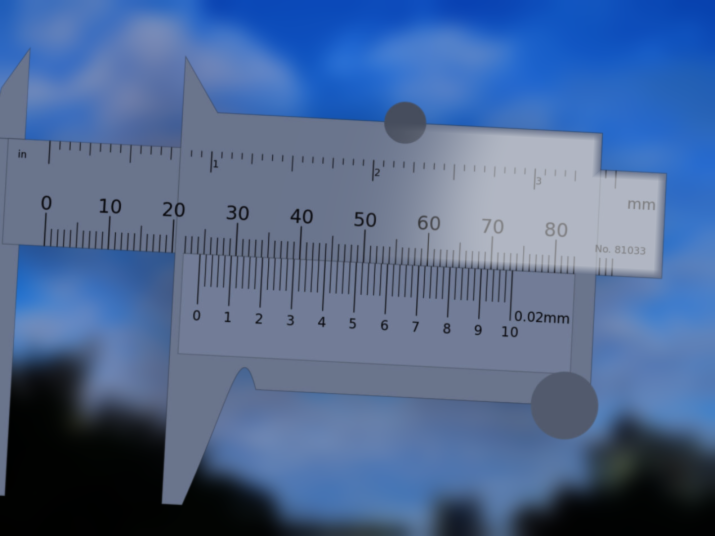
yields 24.4 mm
